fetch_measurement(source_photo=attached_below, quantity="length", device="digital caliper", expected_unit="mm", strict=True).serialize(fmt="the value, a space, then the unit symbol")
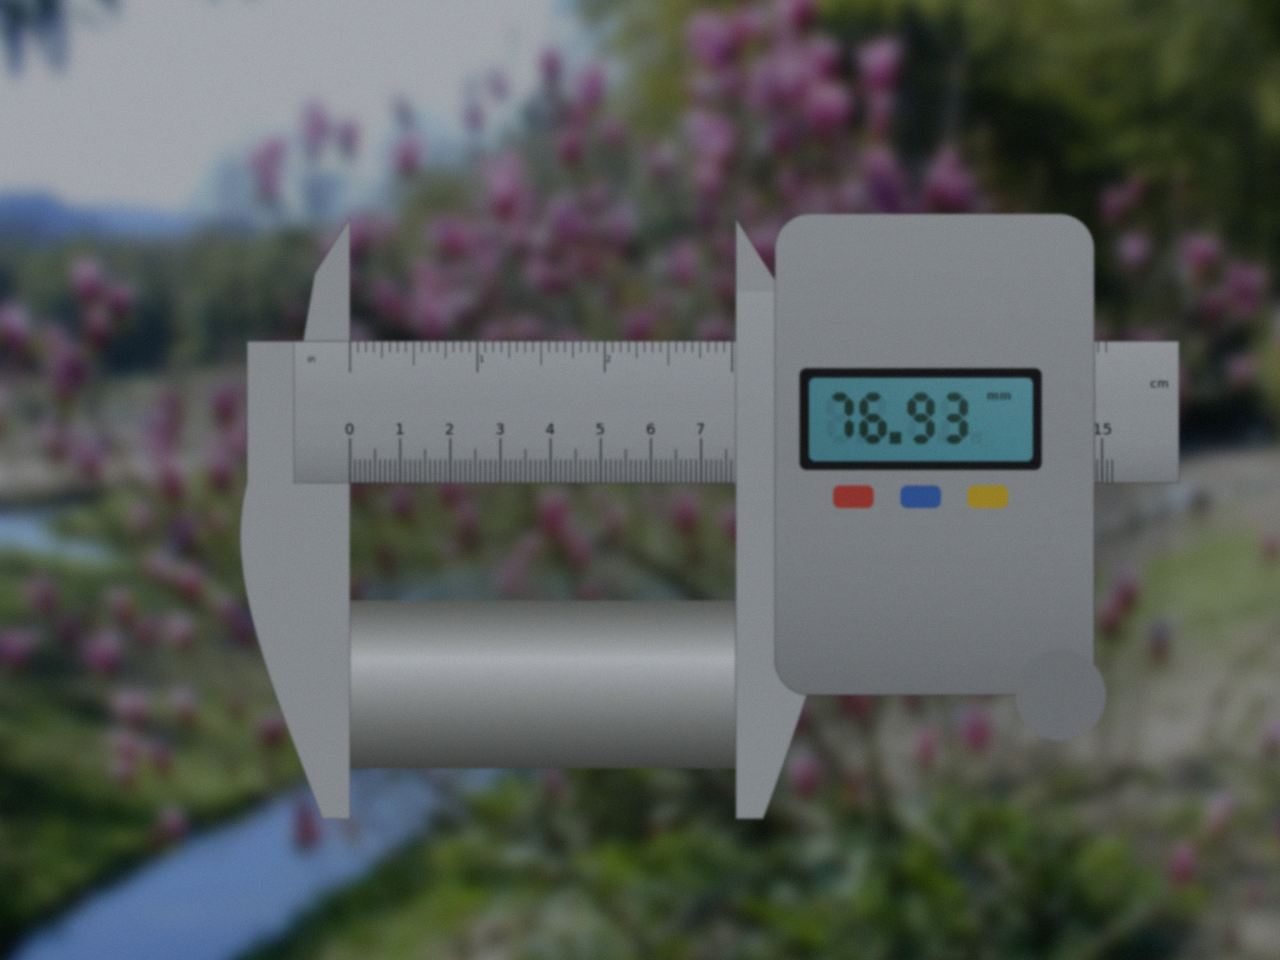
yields 76.93 mm
